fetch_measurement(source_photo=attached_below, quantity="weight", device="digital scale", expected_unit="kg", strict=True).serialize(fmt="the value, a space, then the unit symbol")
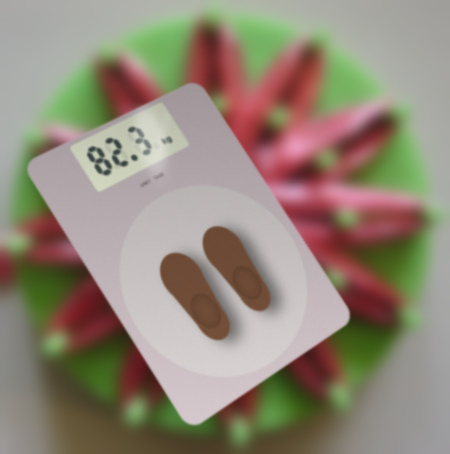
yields 82.3 kg
